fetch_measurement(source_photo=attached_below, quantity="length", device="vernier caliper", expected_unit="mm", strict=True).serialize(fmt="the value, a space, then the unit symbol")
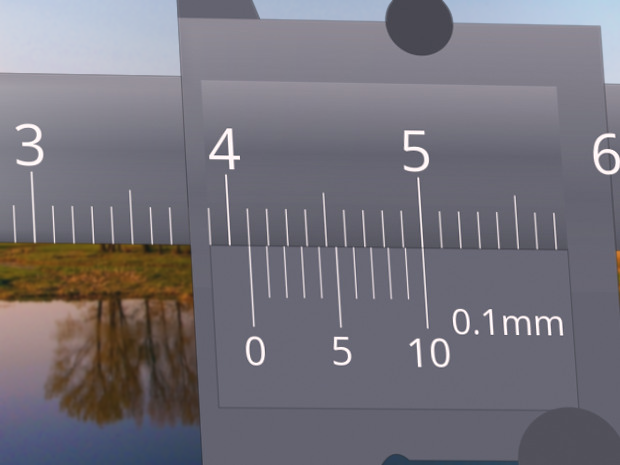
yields 41.0 mm
